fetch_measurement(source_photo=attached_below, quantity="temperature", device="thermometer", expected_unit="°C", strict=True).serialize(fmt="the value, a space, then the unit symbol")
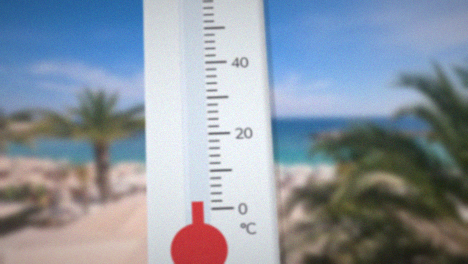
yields 2 °C
